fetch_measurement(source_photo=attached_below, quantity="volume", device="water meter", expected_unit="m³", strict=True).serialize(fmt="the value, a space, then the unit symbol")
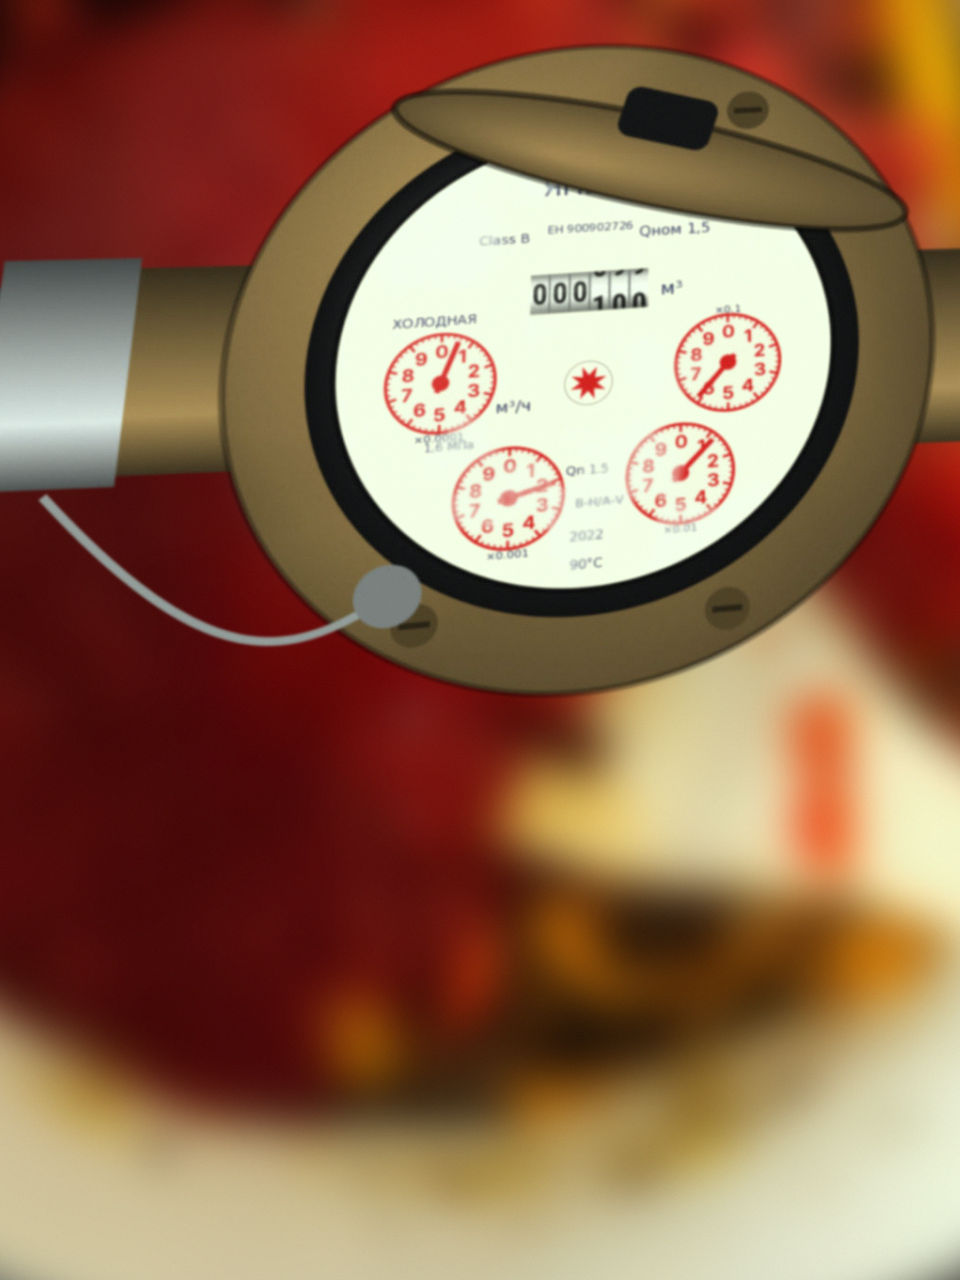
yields 99.6120 m³
